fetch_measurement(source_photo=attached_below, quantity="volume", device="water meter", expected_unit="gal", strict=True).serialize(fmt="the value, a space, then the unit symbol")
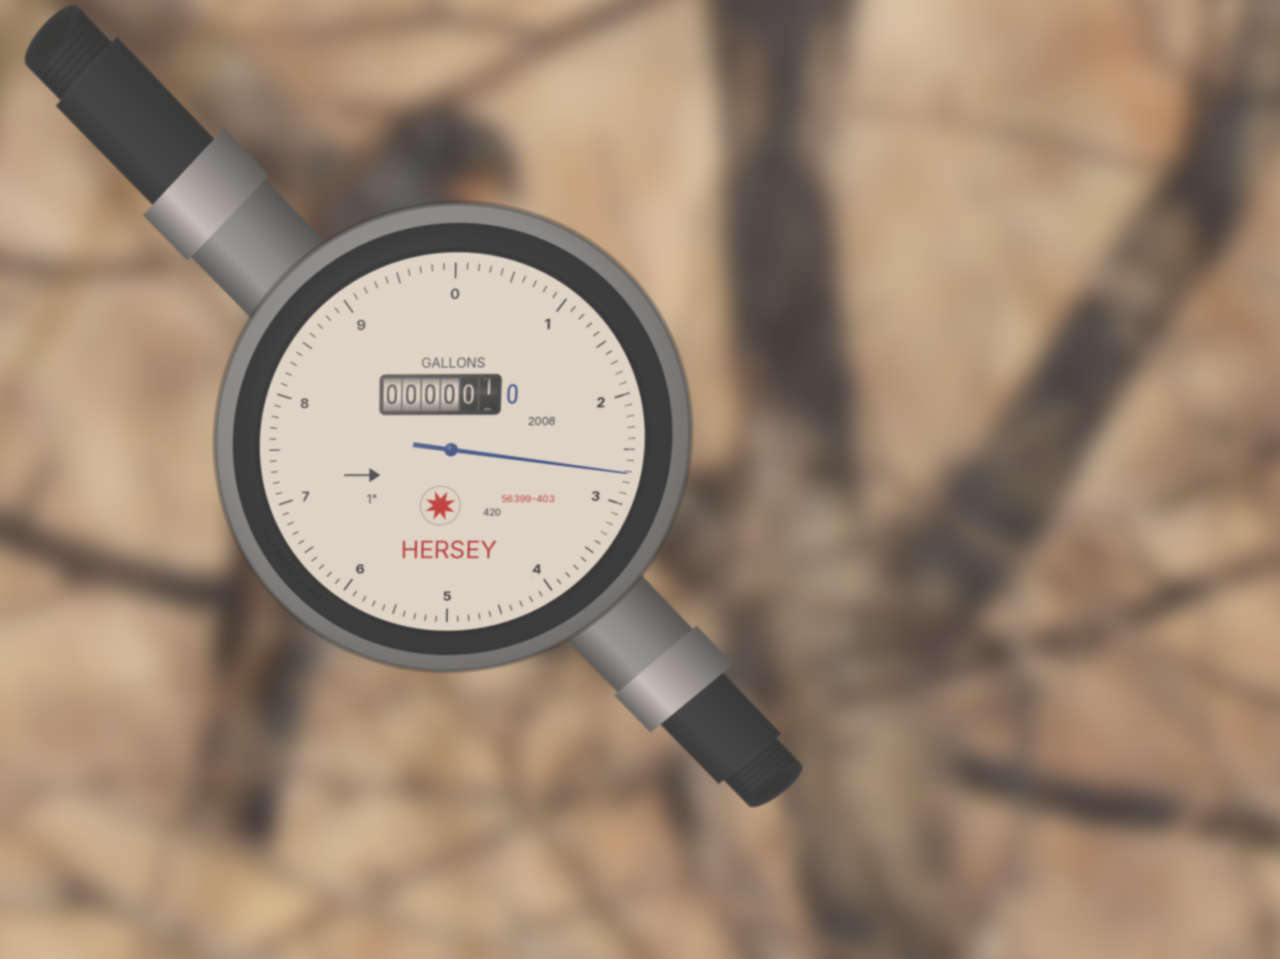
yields 12.7 gal
